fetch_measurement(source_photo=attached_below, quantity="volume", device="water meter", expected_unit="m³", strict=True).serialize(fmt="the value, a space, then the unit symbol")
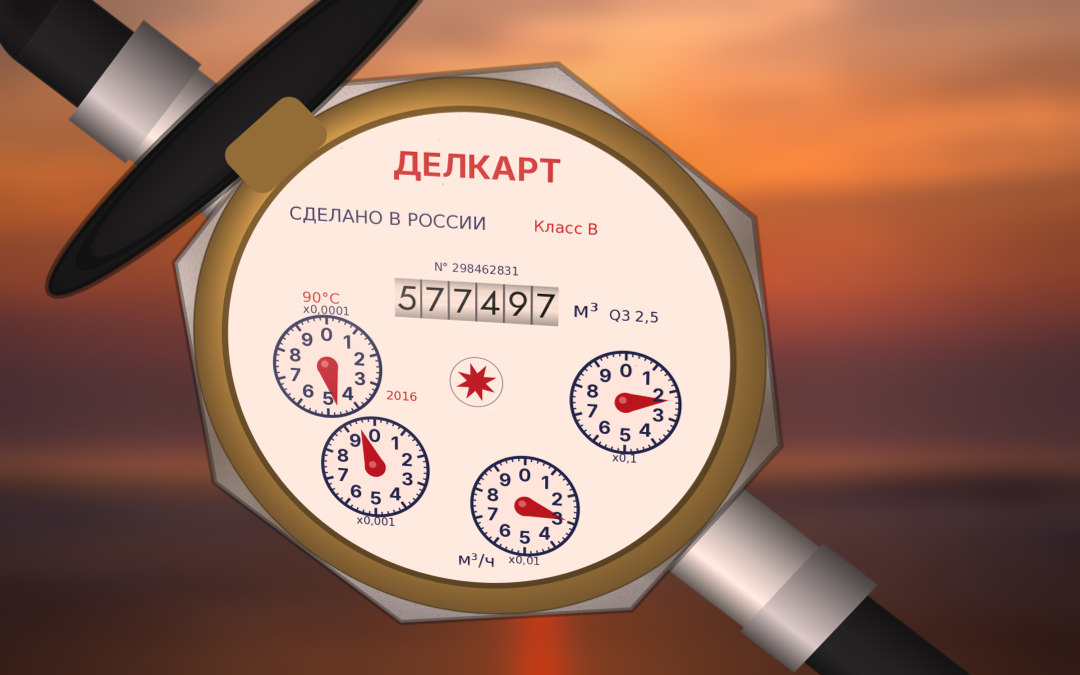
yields 577497.2294 m³
